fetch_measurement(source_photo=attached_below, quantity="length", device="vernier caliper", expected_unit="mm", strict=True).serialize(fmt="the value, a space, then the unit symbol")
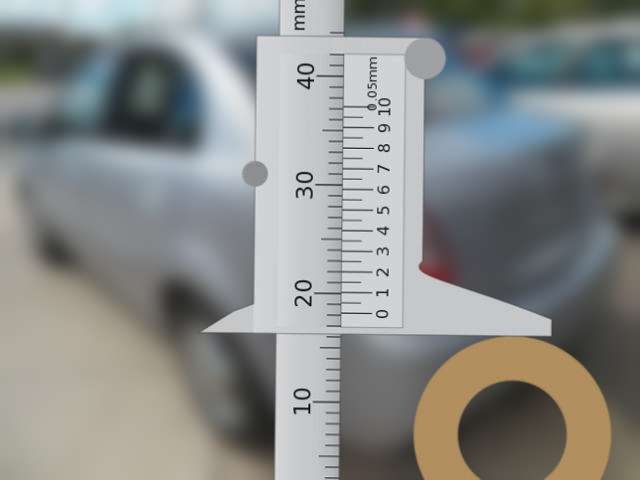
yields 18.2 mm
